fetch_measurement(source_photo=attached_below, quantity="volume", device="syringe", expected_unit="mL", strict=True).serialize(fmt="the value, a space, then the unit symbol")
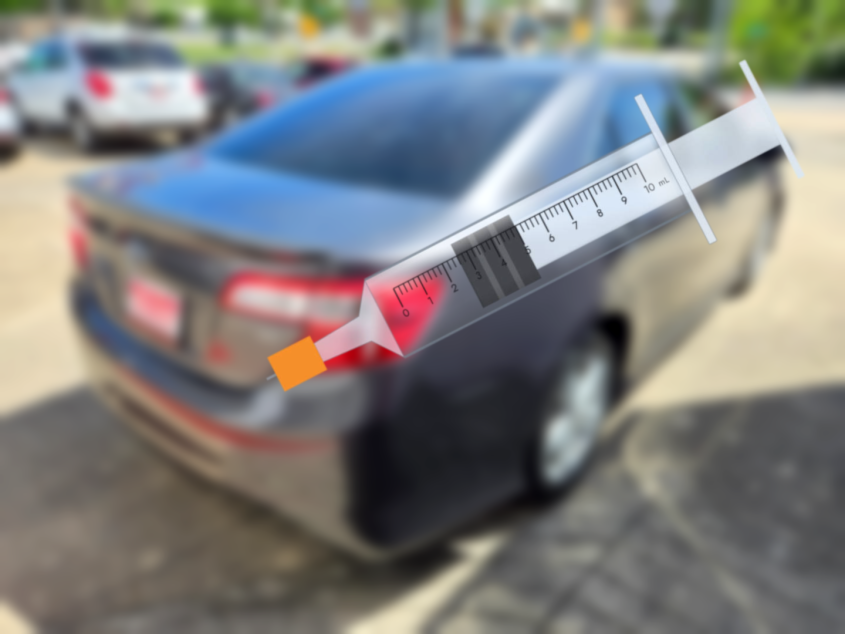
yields 2.6 mL
